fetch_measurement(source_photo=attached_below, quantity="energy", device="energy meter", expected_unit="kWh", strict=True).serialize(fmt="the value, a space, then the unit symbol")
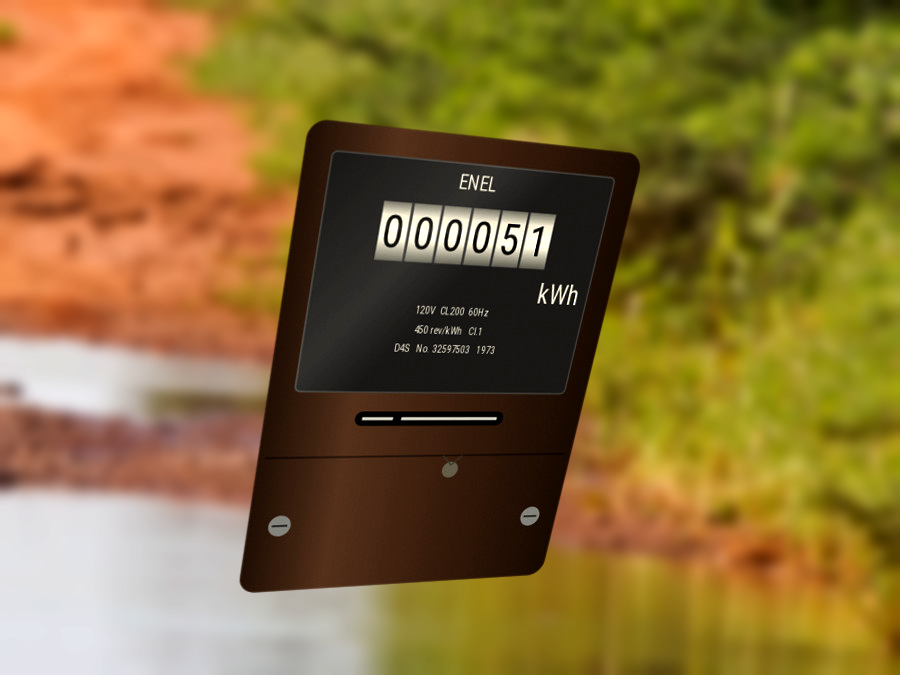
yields 51 kWh
